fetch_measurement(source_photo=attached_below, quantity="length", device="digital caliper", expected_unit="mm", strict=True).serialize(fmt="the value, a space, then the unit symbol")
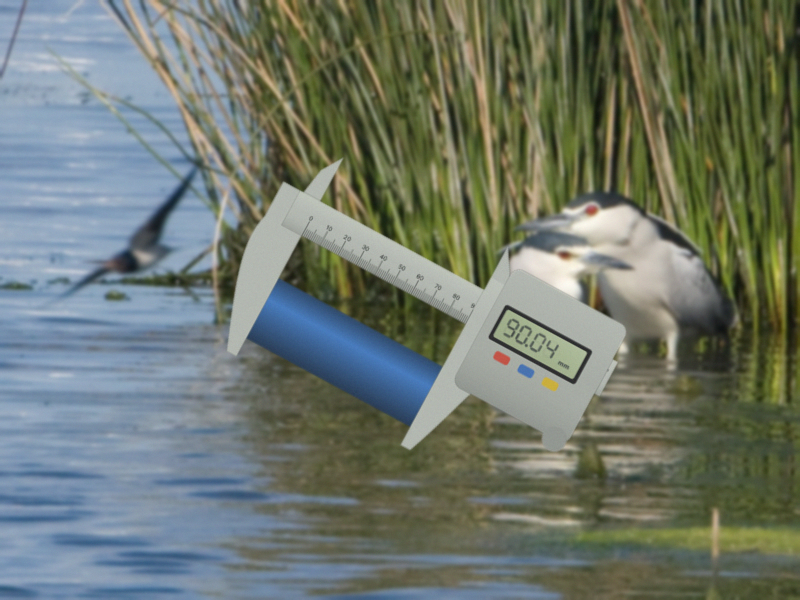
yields 90.04 mm
